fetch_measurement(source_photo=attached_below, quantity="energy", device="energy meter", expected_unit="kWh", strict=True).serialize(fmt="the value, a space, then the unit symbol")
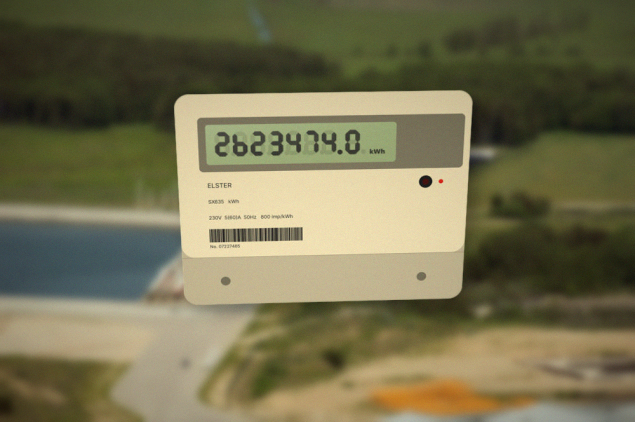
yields 2623474.0 kWh
